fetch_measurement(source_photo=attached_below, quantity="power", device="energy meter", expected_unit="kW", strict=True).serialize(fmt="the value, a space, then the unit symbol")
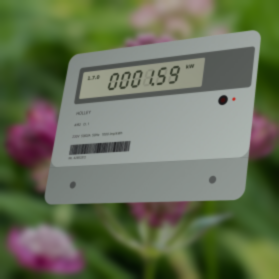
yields 1.59 kW
